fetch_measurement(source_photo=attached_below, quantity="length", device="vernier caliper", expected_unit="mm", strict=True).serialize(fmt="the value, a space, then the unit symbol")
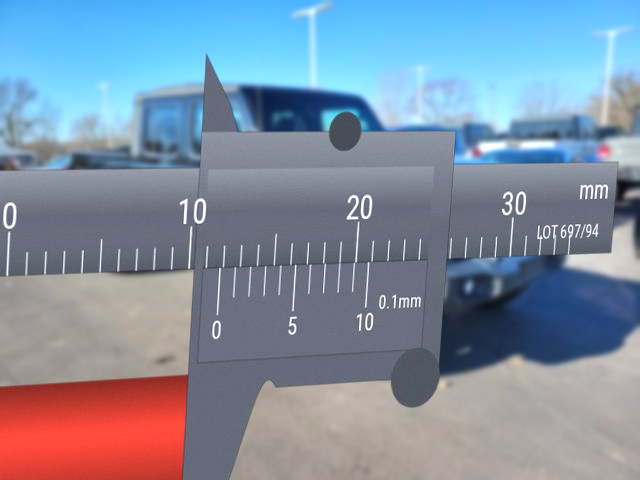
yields 11.8 mm
